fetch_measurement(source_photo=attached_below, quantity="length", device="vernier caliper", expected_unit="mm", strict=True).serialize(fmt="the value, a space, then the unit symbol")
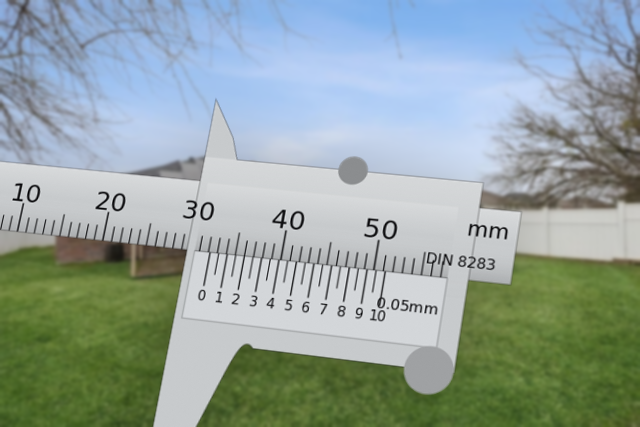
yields 32.2 mm
